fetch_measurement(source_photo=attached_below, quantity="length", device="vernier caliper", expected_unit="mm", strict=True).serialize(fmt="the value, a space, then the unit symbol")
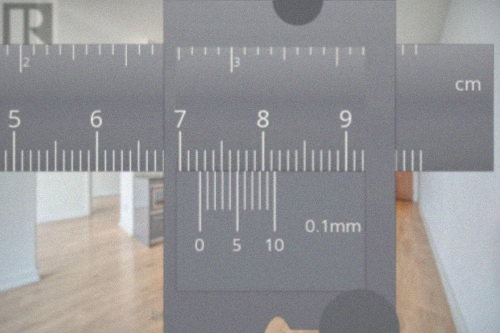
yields 72.4 mm
